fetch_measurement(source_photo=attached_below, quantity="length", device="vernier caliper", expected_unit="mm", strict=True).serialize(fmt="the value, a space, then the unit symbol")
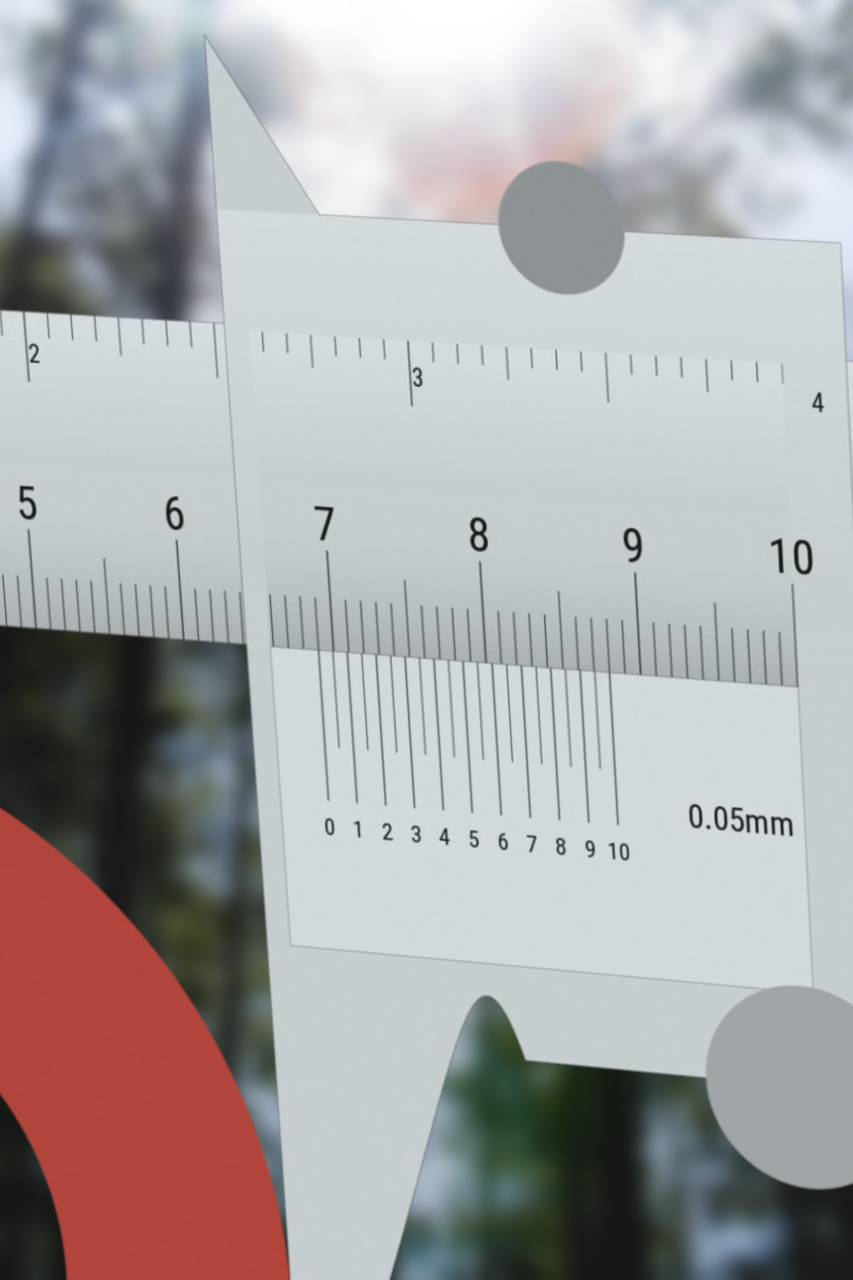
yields 69.0 mm
